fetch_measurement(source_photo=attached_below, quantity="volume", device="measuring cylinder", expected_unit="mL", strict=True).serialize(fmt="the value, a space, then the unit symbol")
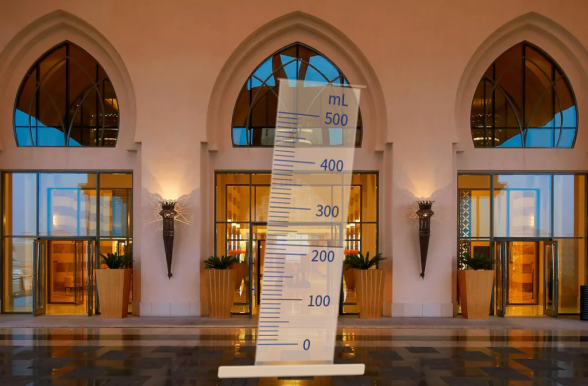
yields 220 mL
